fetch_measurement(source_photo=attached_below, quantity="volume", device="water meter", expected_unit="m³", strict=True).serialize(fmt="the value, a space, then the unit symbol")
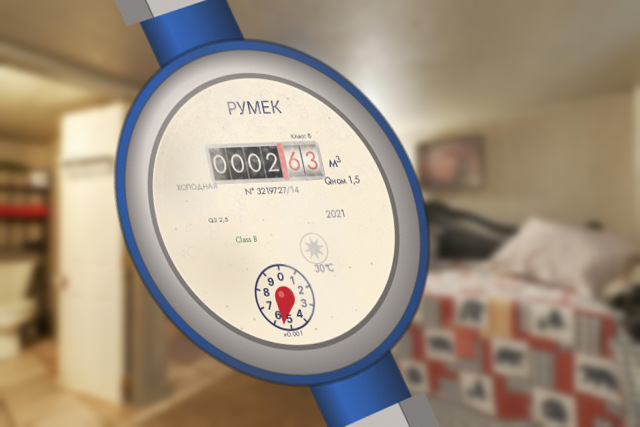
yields 2.635 m³
